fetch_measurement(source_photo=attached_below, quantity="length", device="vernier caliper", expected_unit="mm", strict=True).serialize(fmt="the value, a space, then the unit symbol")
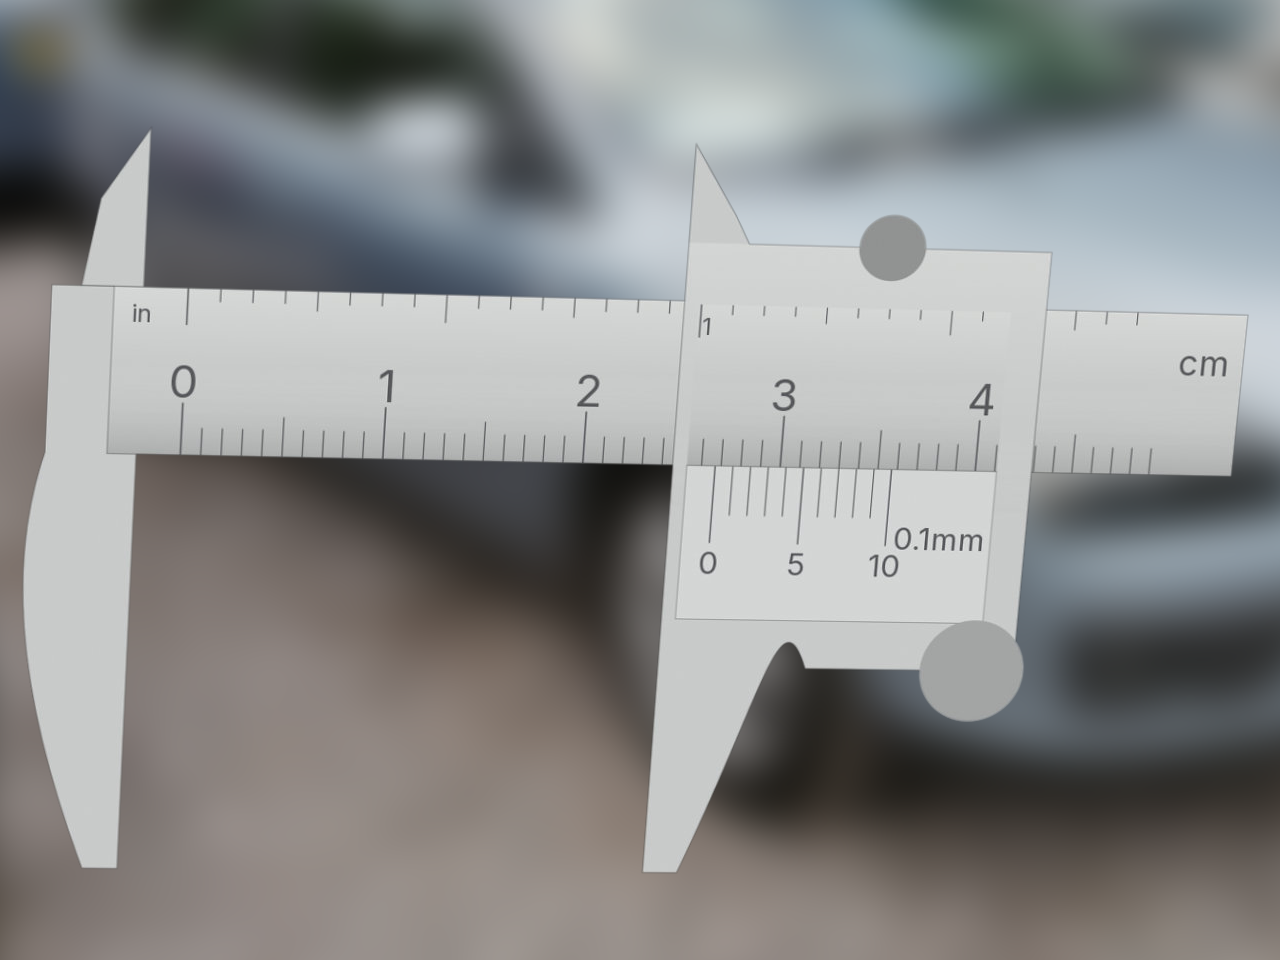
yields 26.7 mm
